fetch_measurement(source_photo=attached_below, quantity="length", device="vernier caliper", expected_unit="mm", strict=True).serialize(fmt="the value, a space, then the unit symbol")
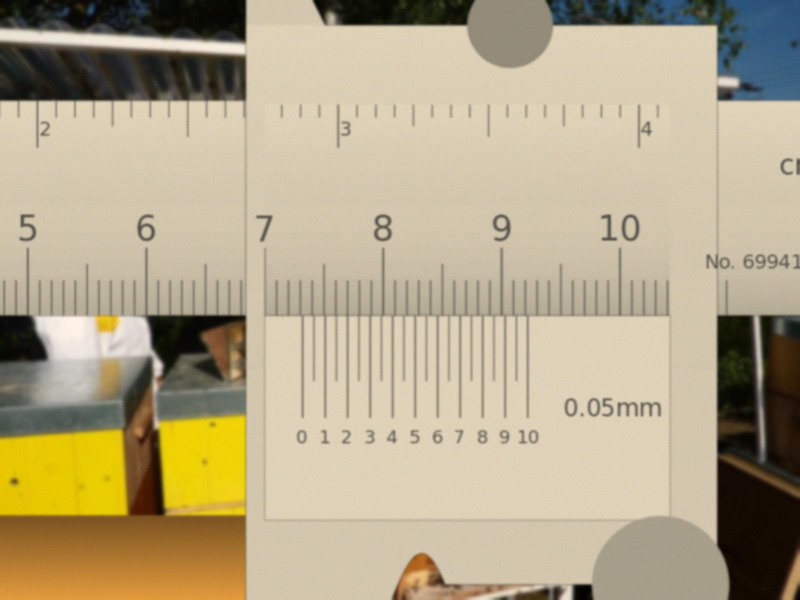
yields 73.2 mm
